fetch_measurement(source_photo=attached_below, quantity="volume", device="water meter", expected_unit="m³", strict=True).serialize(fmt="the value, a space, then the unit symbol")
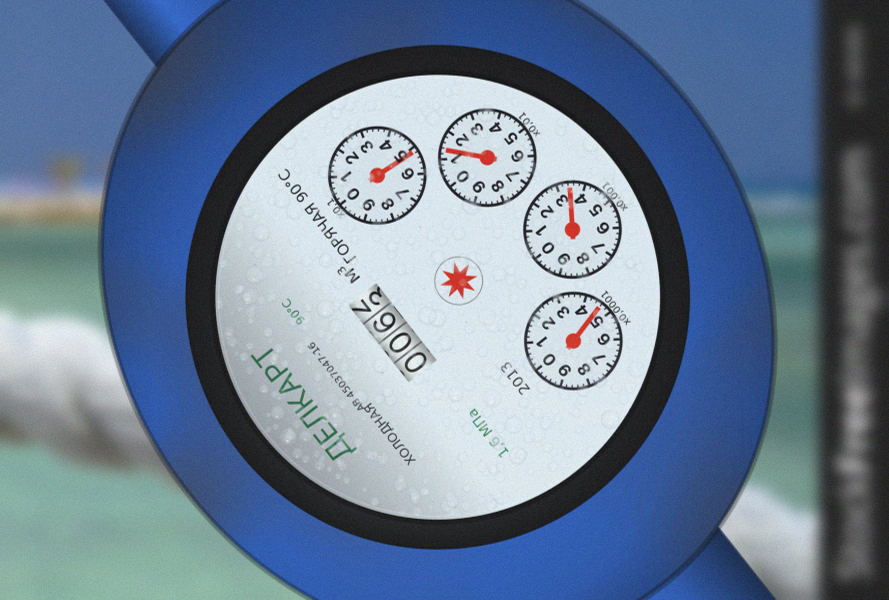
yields 62.5134 m³
